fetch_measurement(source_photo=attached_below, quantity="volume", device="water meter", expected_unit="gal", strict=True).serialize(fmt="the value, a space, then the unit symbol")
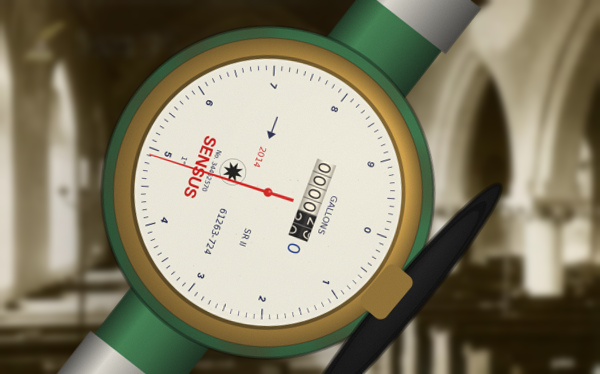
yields 294.9 gal
